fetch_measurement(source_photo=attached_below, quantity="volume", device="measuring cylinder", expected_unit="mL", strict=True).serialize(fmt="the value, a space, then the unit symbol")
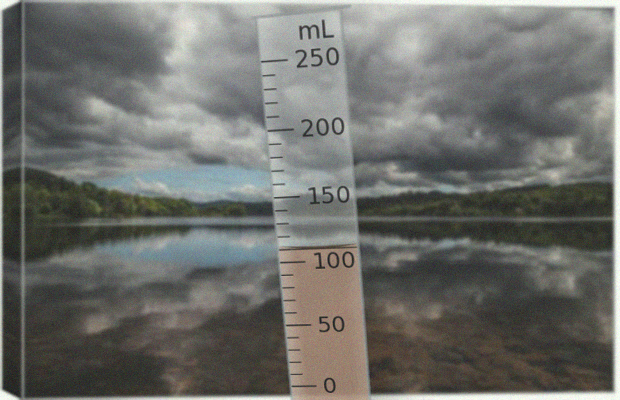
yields 110 mL
